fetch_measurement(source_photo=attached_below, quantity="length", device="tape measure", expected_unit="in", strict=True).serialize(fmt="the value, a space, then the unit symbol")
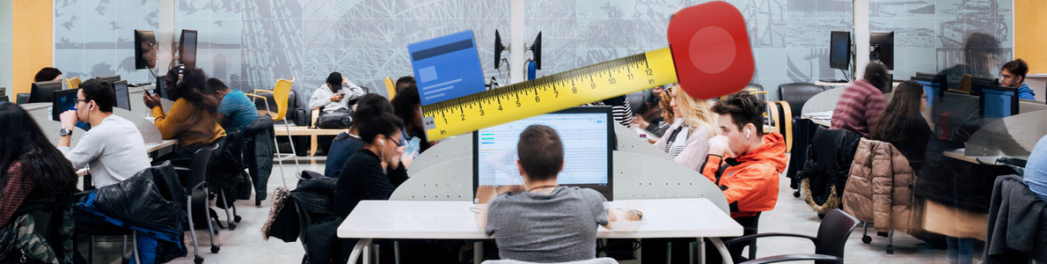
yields 3.5 in
